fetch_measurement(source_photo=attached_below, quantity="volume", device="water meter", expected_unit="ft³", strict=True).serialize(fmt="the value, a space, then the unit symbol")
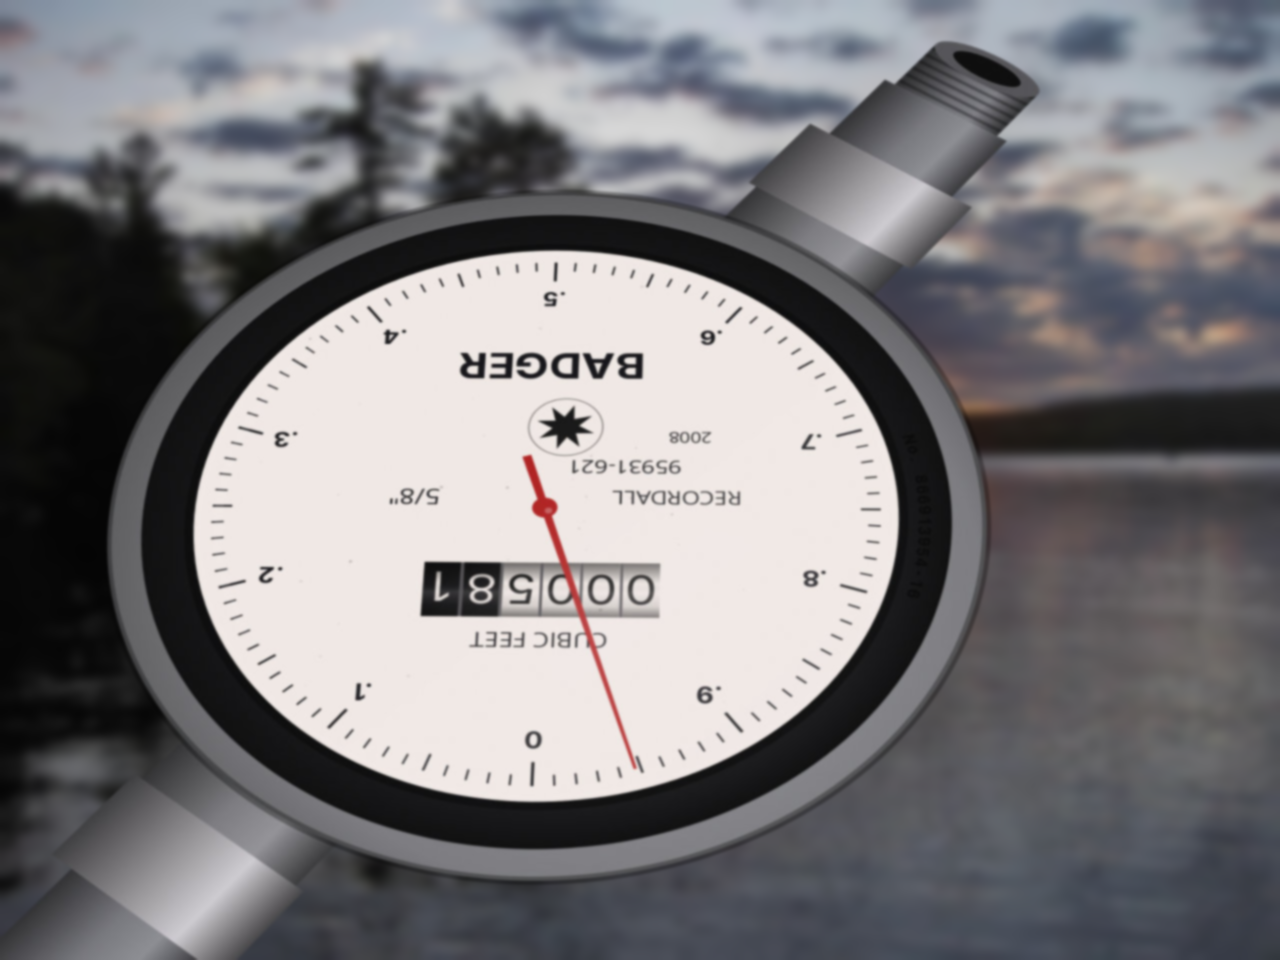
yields 580.95 ft³
